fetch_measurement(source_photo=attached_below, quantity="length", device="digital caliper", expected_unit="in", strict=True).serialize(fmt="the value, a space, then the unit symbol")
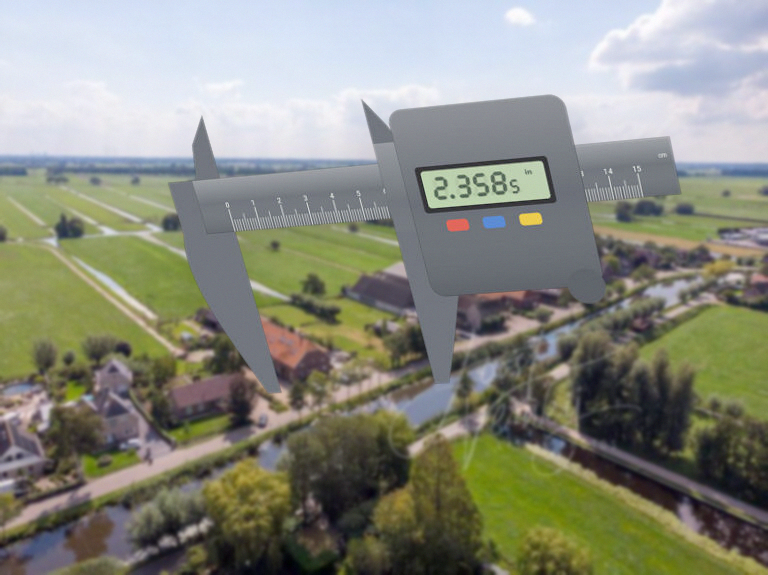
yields 2.3585 in
